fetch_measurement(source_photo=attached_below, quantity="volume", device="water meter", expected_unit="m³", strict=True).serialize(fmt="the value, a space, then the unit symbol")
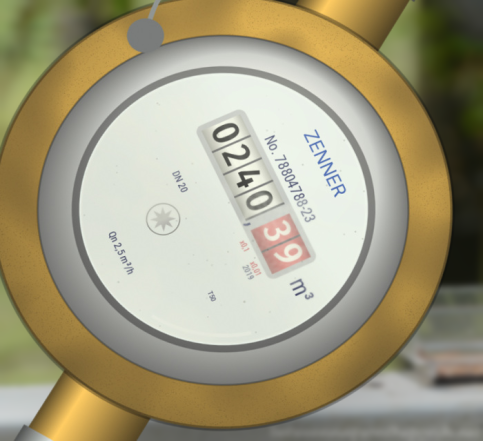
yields 240.39 m³
